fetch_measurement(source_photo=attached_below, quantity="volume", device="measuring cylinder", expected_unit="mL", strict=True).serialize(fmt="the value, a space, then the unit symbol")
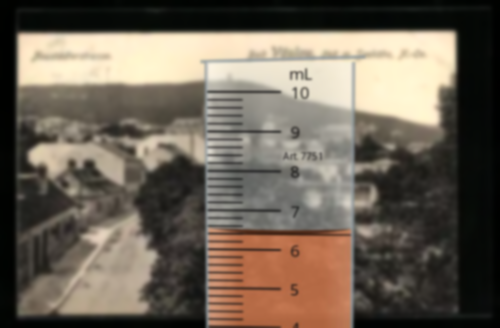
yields 6.4 mL
